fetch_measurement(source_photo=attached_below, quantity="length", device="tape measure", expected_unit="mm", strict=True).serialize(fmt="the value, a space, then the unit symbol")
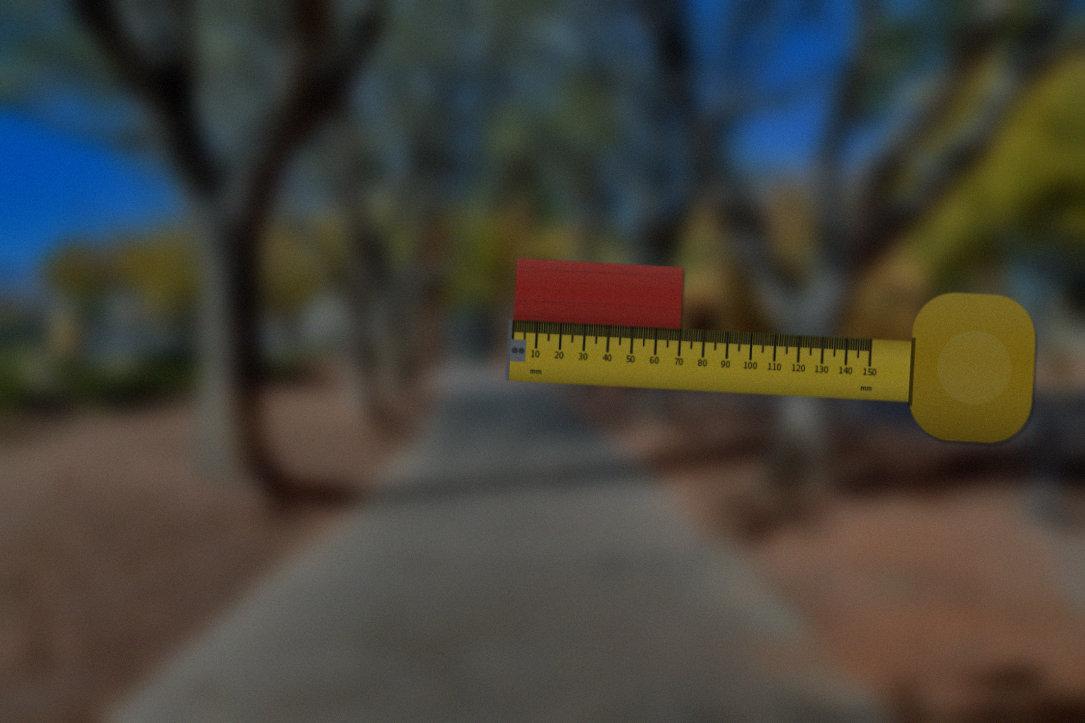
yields 70 mm
